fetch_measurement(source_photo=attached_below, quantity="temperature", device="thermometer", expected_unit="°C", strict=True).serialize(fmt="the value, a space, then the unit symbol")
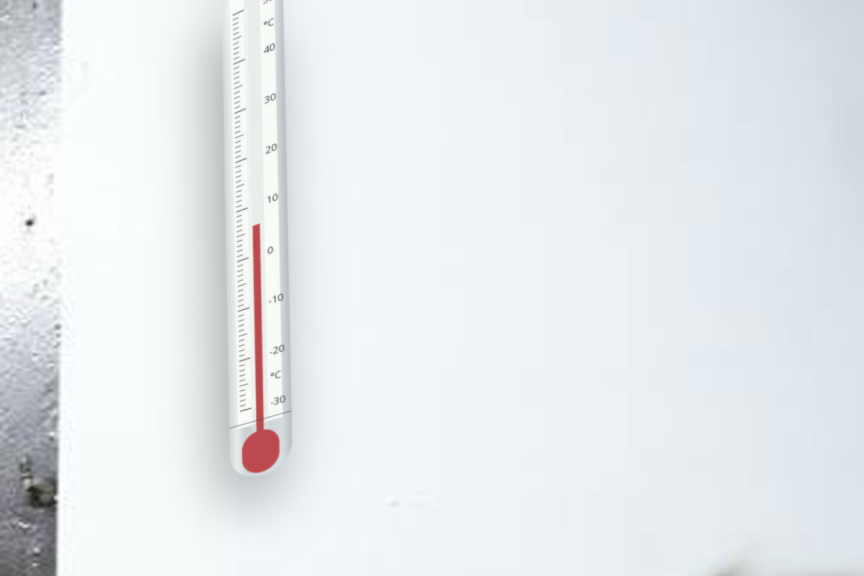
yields 6 °C
